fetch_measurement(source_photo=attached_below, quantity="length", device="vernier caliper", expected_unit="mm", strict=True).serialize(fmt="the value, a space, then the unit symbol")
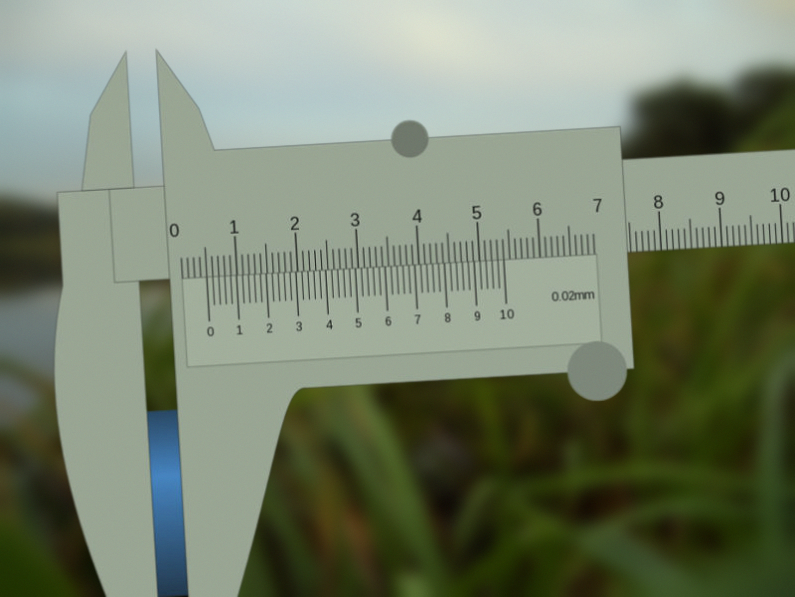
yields 5.0 mm
